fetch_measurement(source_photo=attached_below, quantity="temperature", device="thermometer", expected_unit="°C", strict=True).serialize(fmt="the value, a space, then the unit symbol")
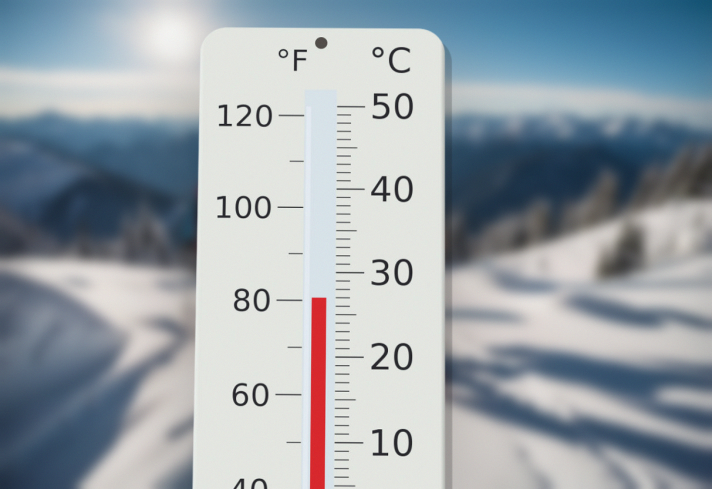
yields 27 °C
